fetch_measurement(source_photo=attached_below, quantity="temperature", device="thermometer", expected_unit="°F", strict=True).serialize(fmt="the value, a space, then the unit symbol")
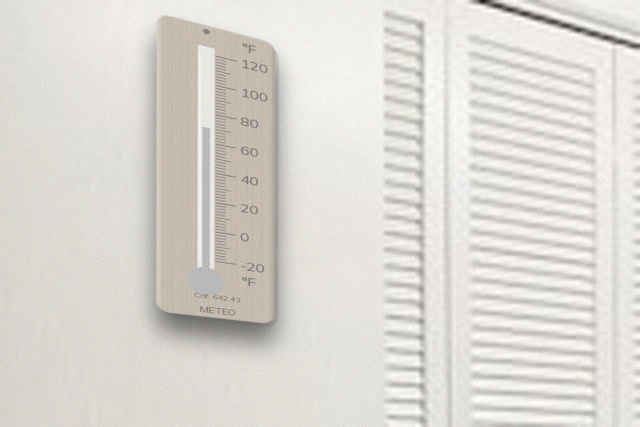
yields 70 °F
